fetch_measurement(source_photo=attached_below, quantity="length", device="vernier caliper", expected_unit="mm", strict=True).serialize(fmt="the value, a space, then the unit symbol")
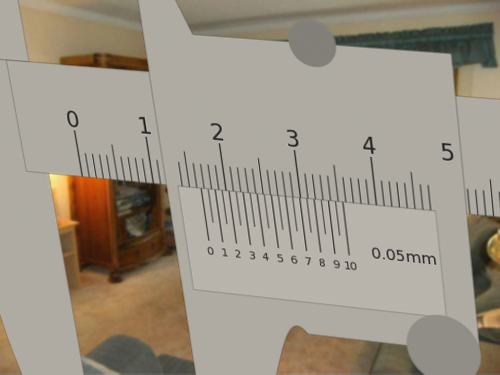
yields 16.6 mm
